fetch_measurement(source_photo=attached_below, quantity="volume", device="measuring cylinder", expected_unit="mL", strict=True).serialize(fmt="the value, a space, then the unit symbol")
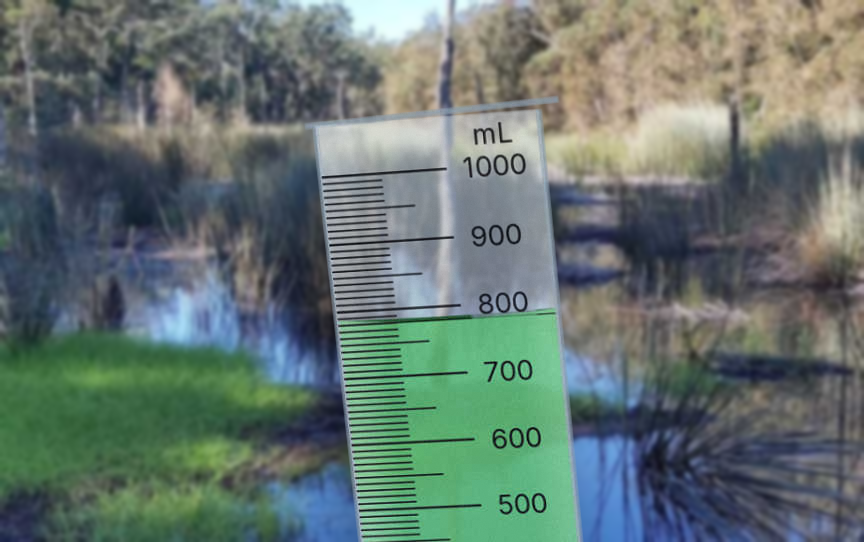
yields 780 mL
